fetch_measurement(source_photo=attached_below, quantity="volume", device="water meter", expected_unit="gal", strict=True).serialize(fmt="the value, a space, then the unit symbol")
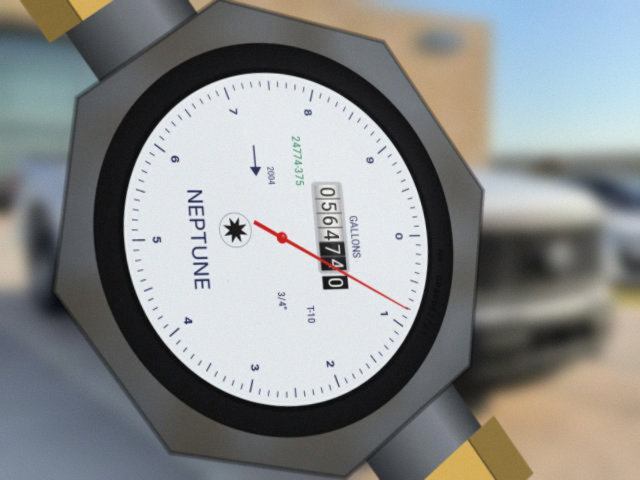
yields 564740.8 gal
